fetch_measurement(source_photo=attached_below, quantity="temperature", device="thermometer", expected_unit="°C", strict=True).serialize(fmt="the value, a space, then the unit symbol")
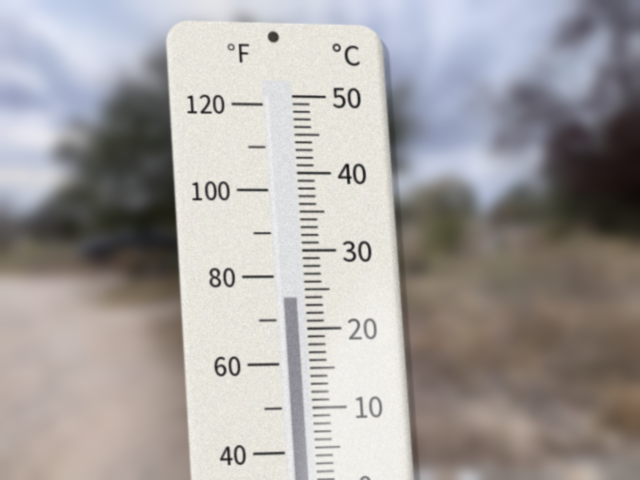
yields 24 °C
